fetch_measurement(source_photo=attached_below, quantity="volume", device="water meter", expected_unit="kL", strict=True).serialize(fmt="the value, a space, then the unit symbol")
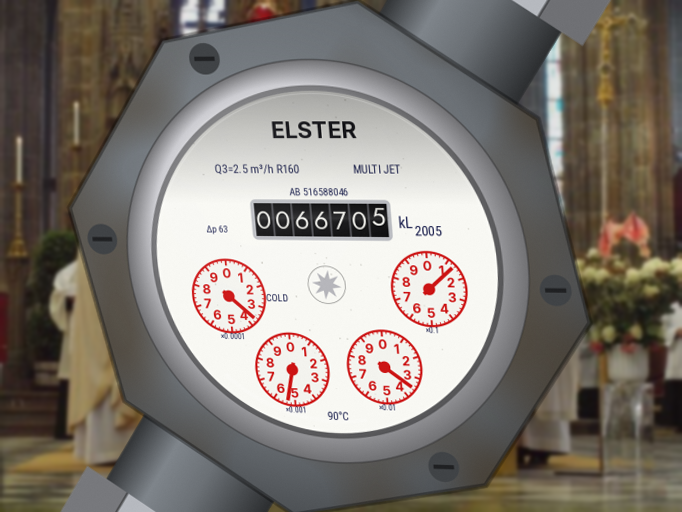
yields 66705.1353 kL
